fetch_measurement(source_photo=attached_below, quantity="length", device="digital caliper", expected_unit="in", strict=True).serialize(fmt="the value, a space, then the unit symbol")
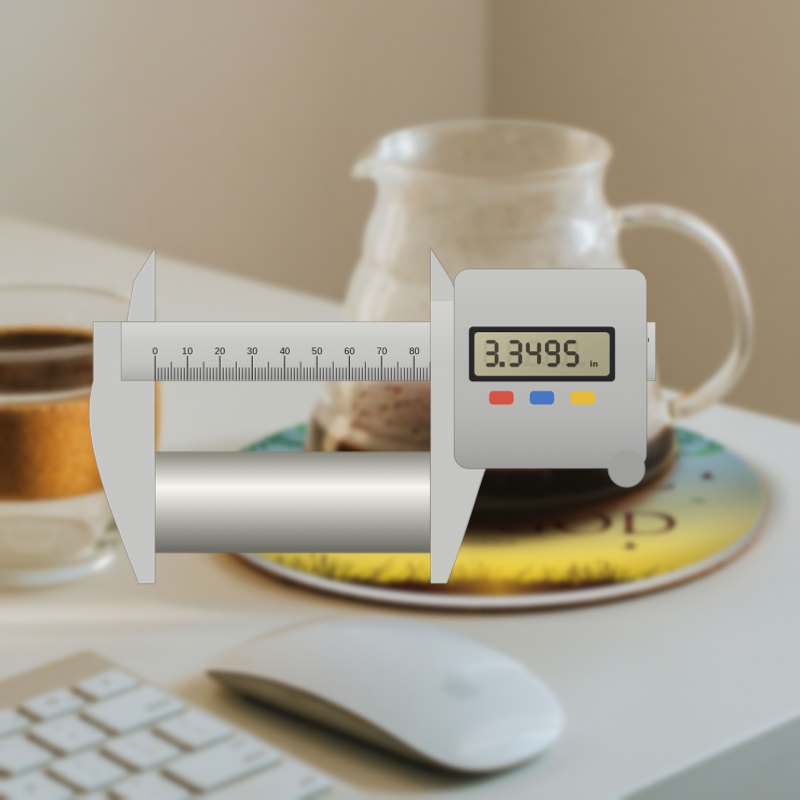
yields 3.3495 in
